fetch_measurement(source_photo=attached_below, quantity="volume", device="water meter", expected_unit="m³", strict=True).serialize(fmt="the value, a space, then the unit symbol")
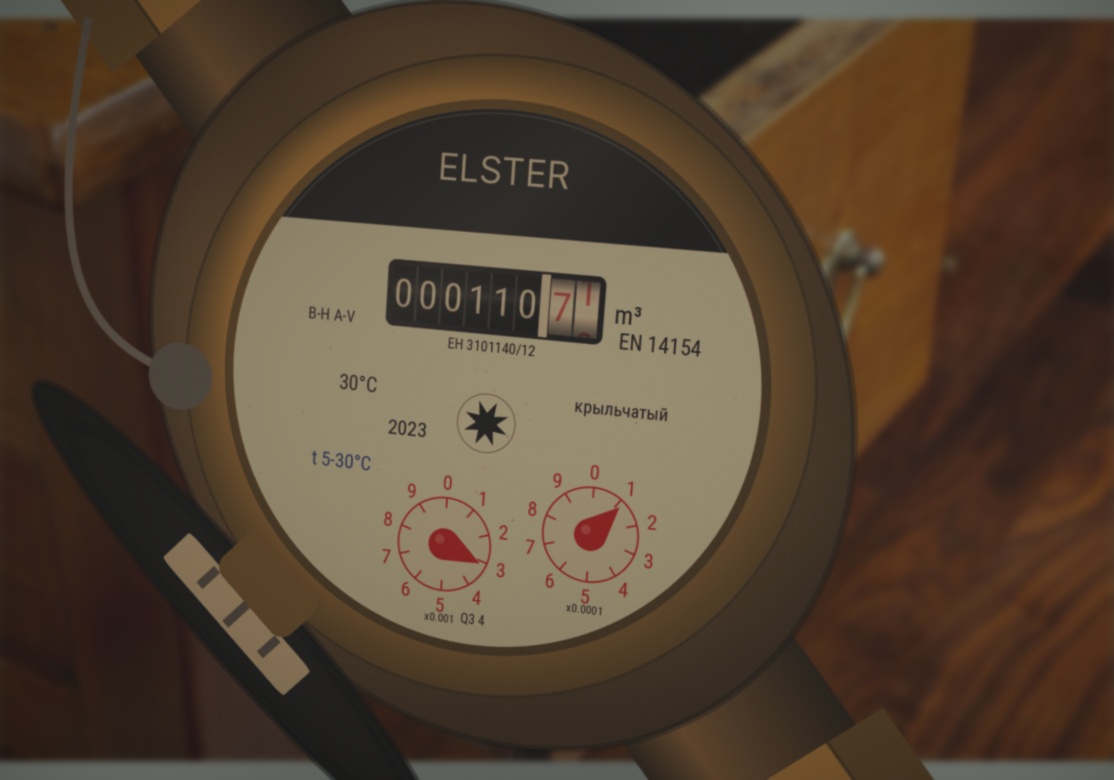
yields 110.7131 m³
